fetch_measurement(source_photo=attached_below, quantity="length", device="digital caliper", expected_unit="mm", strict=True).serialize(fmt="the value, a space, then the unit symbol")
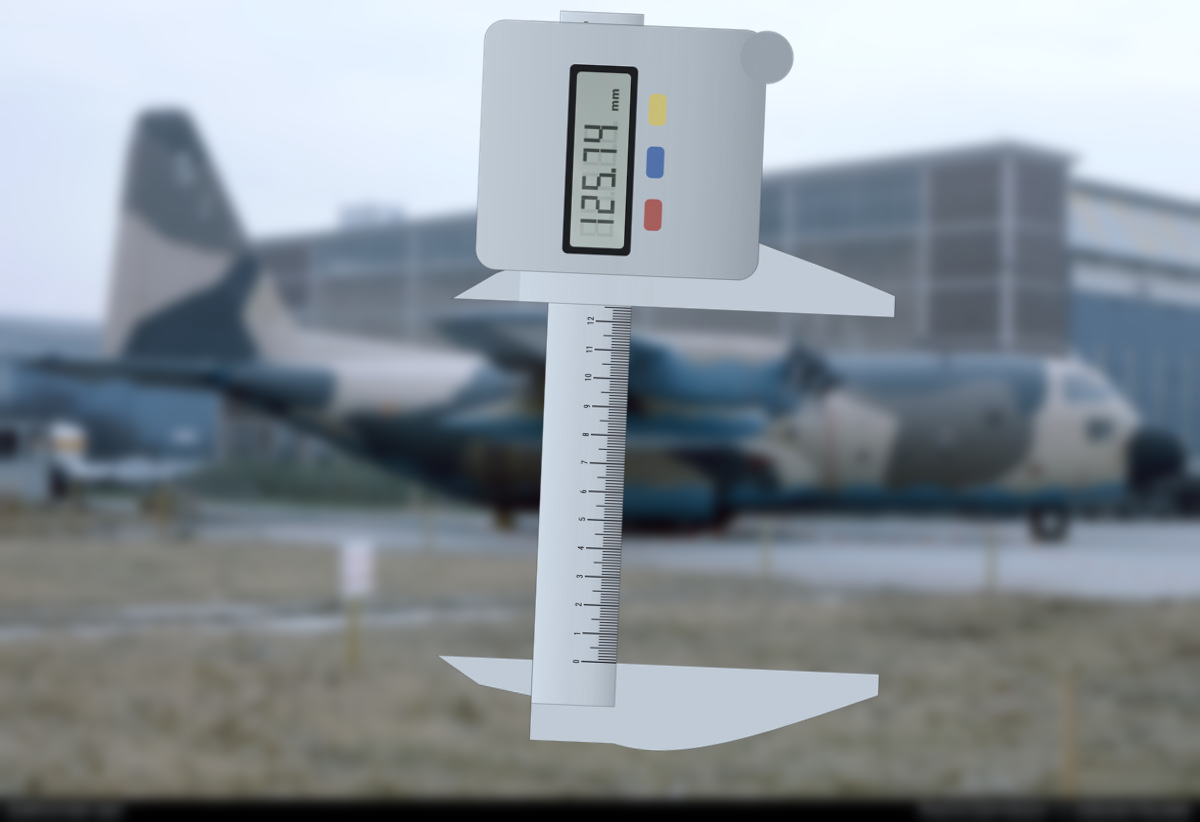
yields 125.74 mm
